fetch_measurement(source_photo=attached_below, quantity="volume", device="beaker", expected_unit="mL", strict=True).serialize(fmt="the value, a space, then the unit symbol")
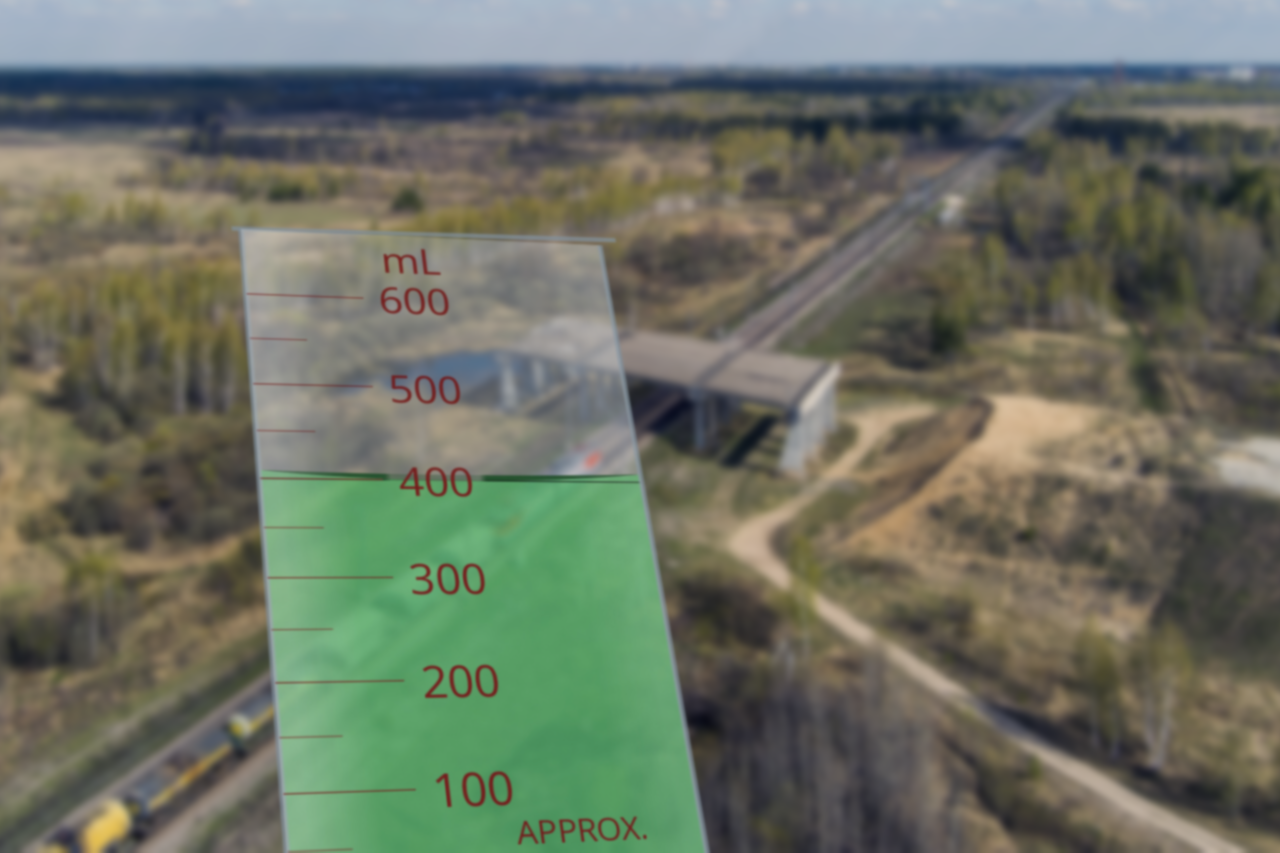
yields 400 mL
